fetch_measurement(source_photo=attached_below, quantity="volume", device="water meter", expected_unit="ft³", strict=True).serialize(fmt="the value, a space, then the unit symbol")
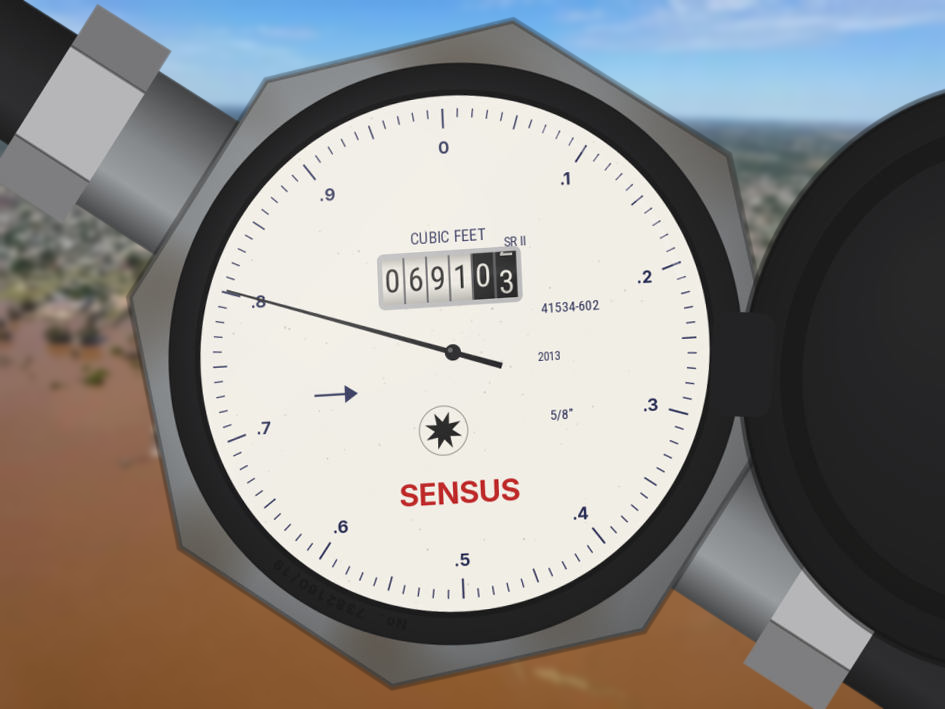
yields 69102.80 ft³
